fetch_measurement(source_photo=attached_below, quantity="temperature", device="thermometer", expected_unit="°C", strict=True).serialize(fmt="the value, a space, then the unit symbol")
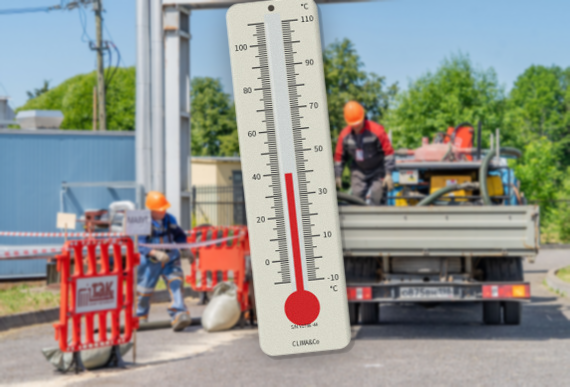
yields 40 °C
